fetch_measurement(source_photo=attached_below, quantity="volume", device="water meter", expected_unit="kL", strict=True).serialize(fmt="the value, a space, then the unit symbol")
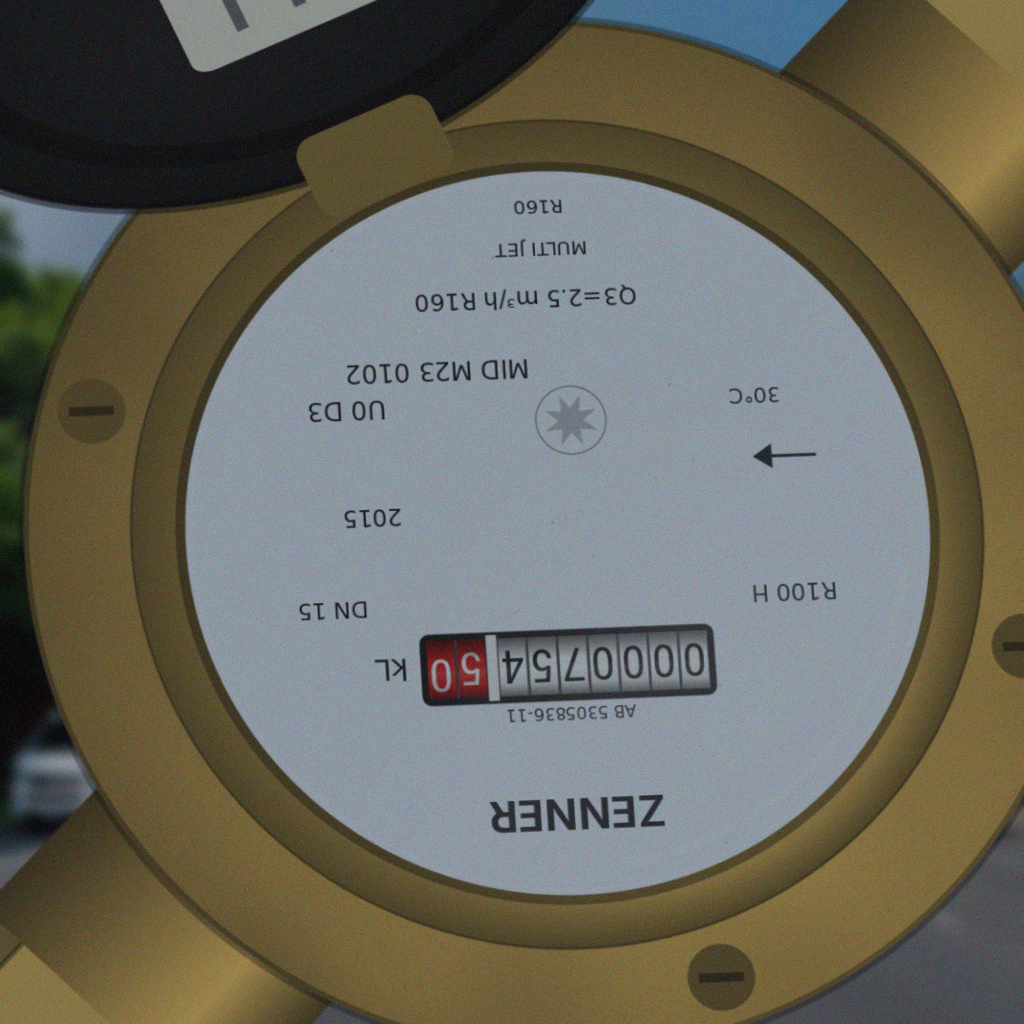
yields 754.50 kL
